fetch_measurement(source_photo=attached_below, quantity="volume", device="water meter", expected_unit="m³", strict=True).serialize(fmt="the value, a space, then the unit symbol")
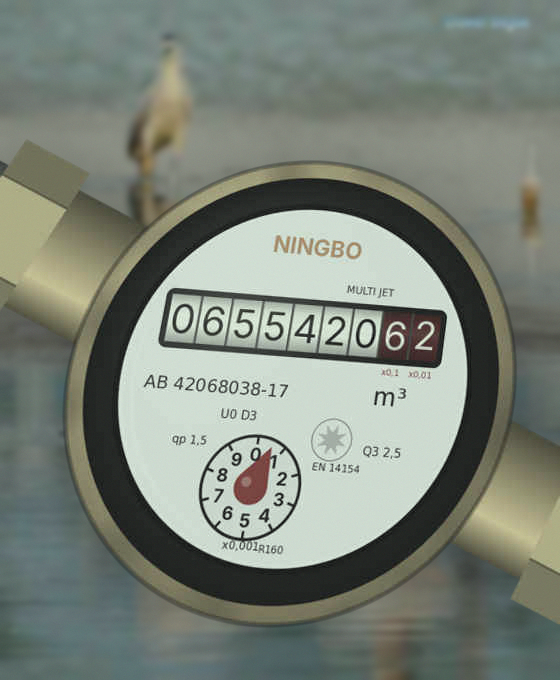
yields 655420.620 m³
